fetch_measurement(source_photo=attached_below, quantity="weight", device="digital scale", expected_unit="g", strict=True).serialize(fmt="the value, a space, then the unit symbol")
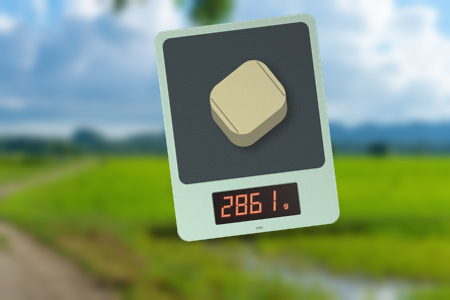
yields 2861 g
